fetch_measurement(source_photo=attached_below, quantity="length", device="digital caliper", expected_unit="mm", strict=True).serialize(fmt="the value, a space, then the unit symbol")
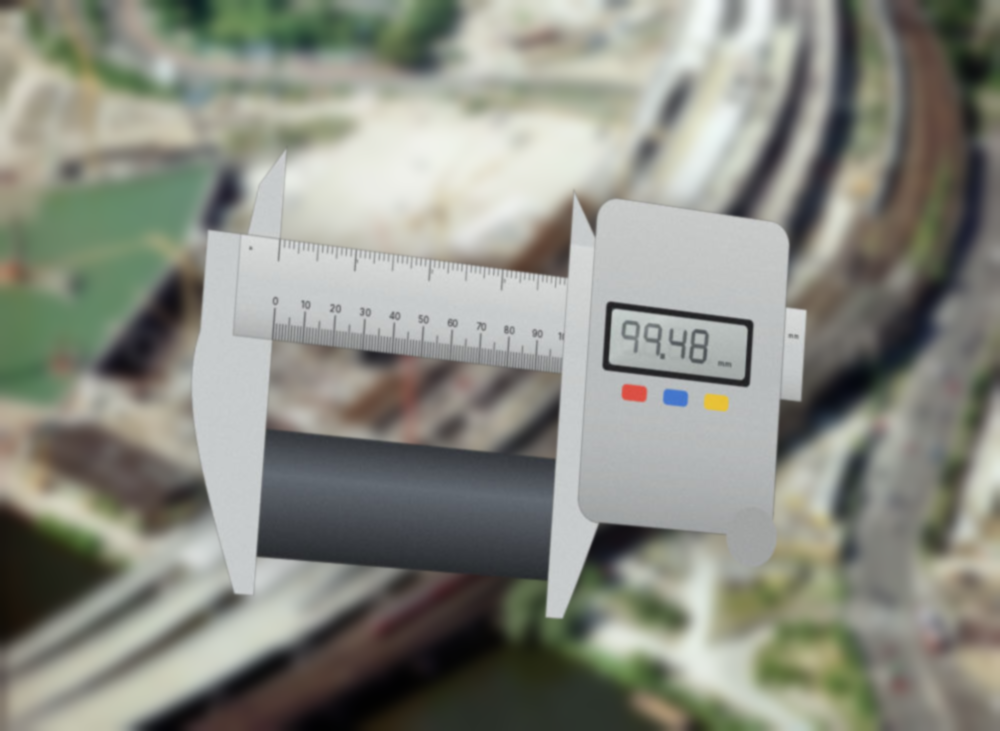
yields 99.48 mm
